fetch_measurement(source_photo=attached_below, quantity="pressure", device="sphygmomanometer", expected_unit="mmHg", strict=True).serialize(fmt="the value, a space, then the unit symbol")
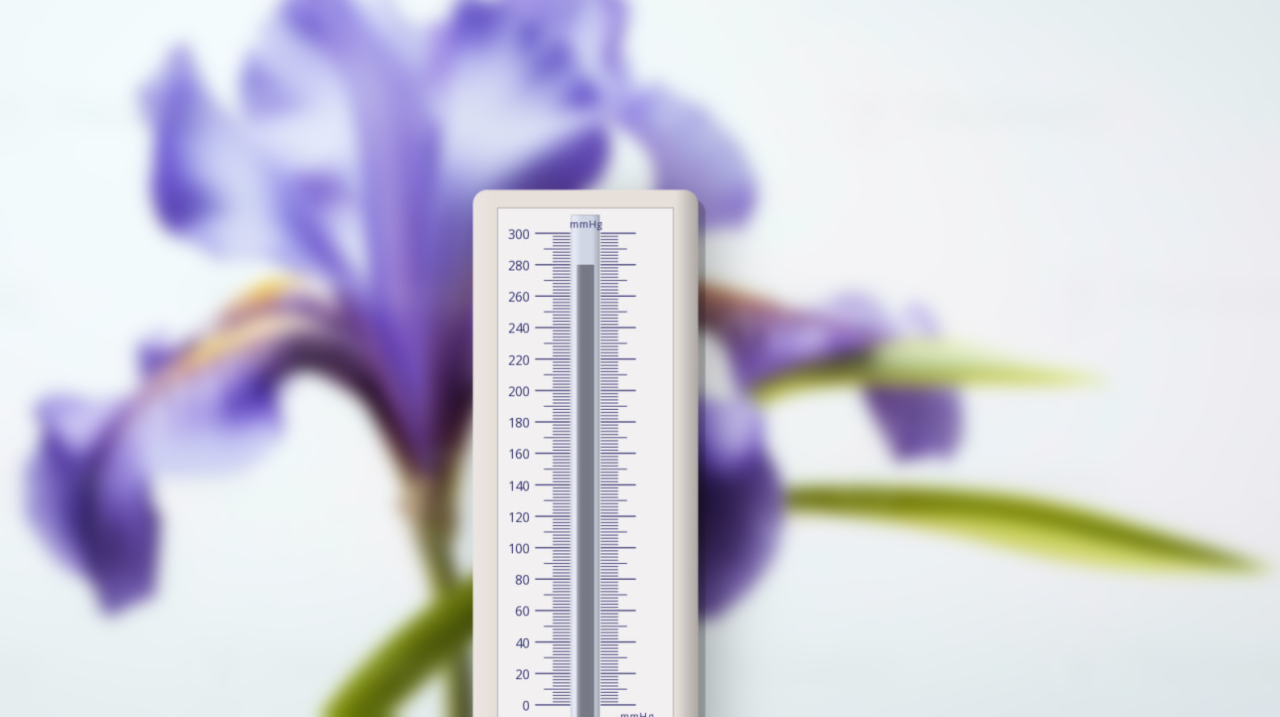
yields 280 mmHg
